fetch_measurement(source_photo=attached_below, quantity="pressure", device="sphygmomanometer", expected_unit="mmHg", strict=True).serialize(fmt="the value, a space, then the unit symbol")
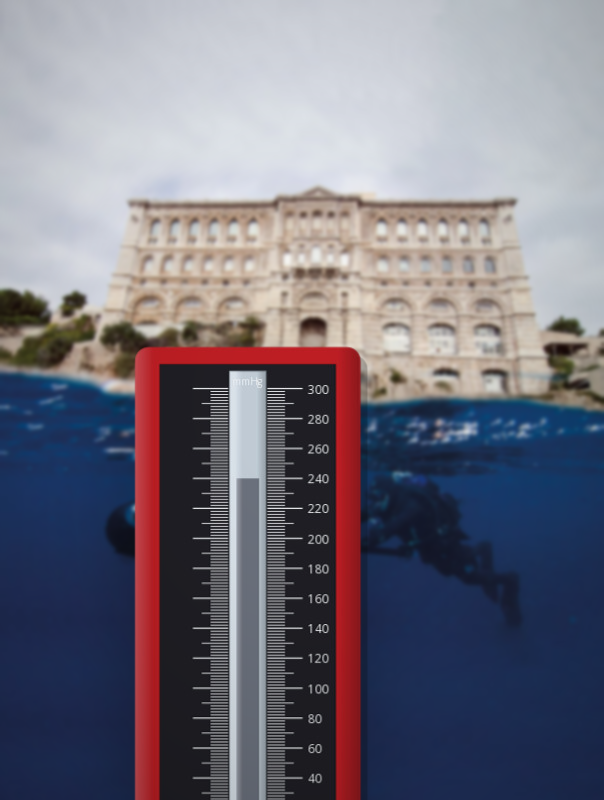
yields 240 mmHg
